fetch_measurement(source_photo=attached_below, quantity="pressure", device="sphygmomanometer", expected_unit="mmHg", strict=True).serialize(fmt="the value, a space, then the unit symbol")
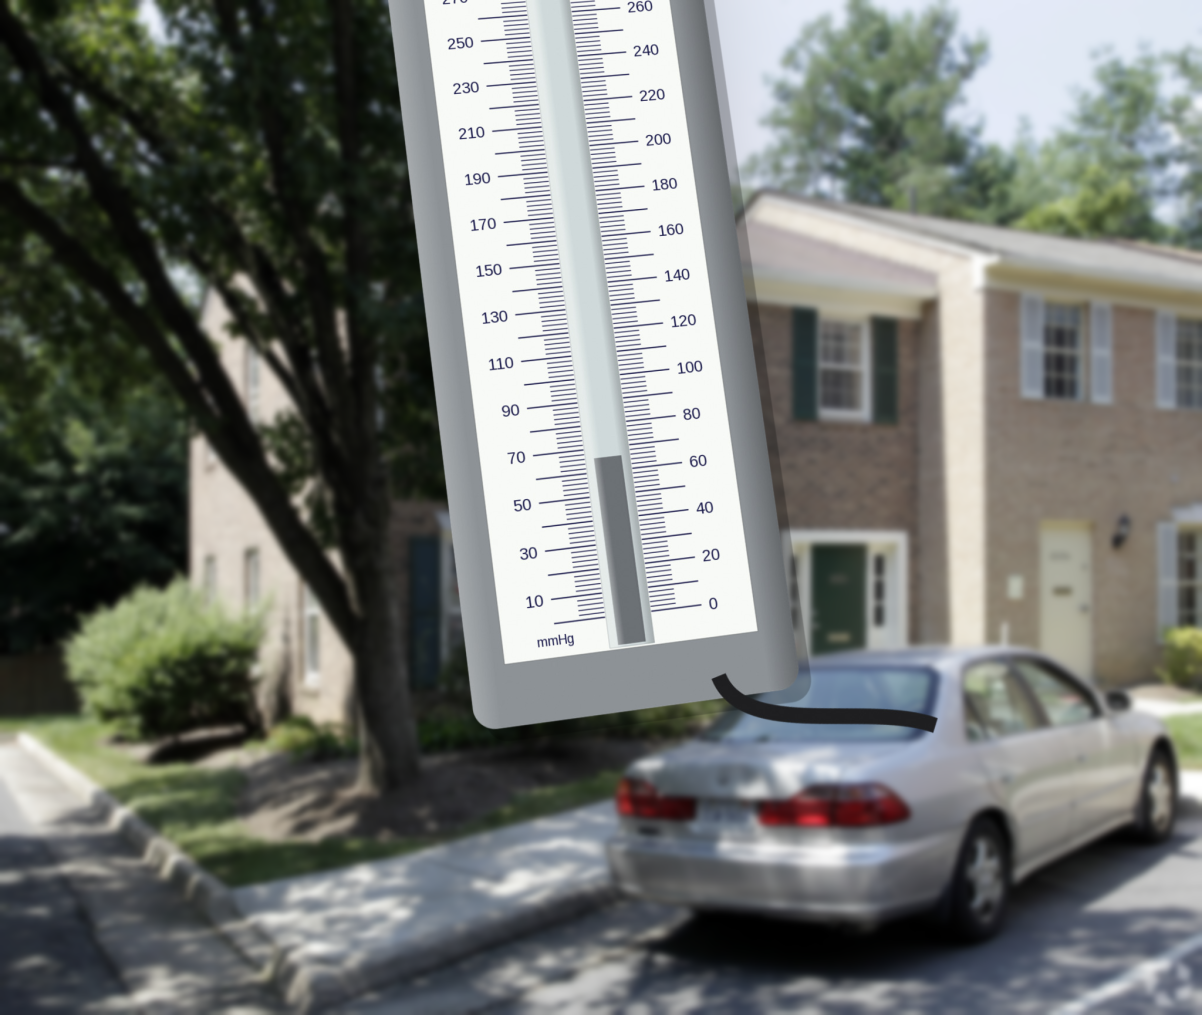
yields 66 mmHg
